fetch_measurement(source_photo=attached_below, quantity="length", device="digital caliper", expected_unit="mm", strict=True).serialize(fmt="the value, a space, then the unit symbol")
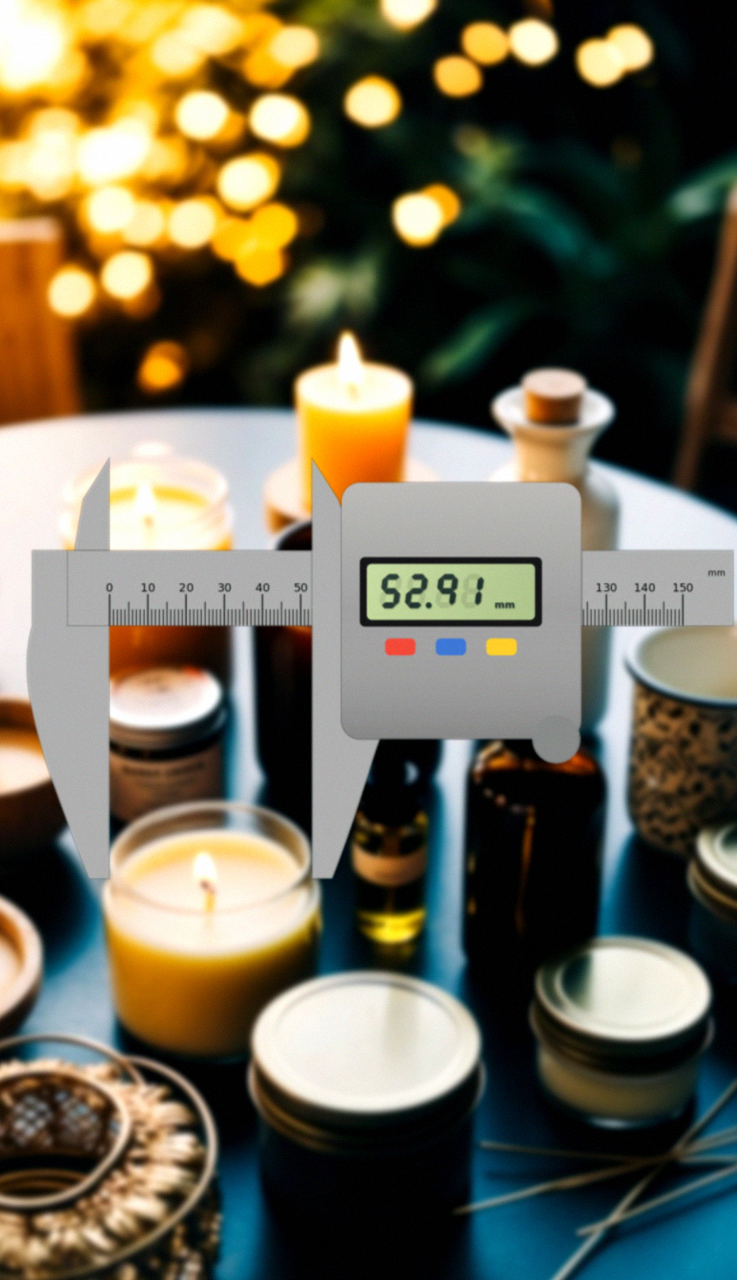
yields 52.91 mm
